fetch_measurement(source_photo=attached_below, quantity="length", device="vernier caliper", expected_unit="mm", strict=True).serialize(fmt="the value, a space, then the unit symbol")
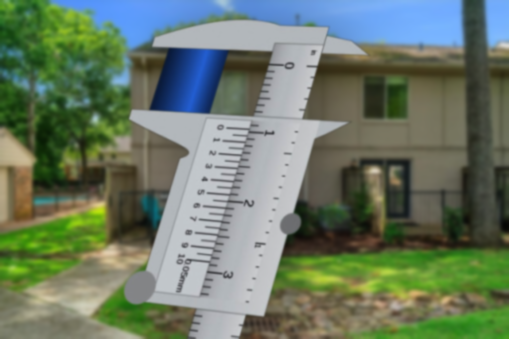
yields 9.6 mm
